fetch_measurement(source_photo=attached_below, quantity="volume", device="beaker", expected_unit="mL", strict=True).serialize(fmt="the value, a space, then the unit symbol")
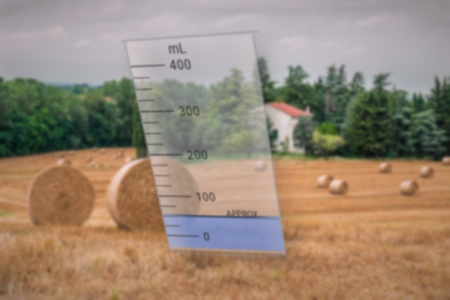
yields 50 mL
